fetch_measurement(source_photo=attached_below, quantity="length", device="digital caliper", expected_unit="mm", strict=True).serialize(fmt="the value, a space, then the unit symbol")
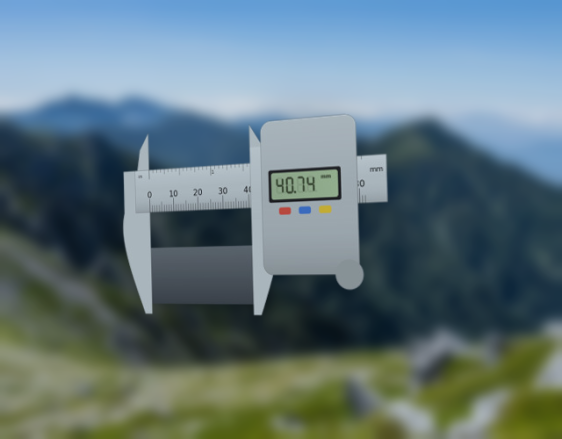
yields 40.74 mm
